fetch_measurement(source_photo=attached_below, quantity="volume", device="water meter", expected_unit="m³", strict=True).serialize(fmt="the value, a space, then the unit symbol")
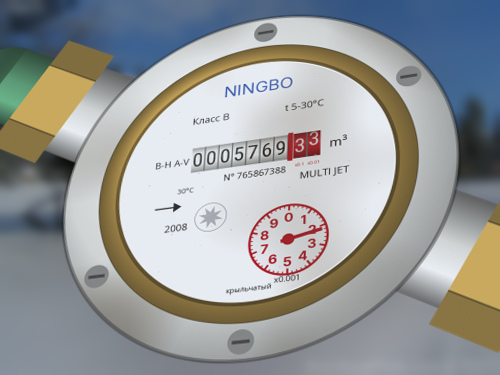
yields 5769.332 m³
